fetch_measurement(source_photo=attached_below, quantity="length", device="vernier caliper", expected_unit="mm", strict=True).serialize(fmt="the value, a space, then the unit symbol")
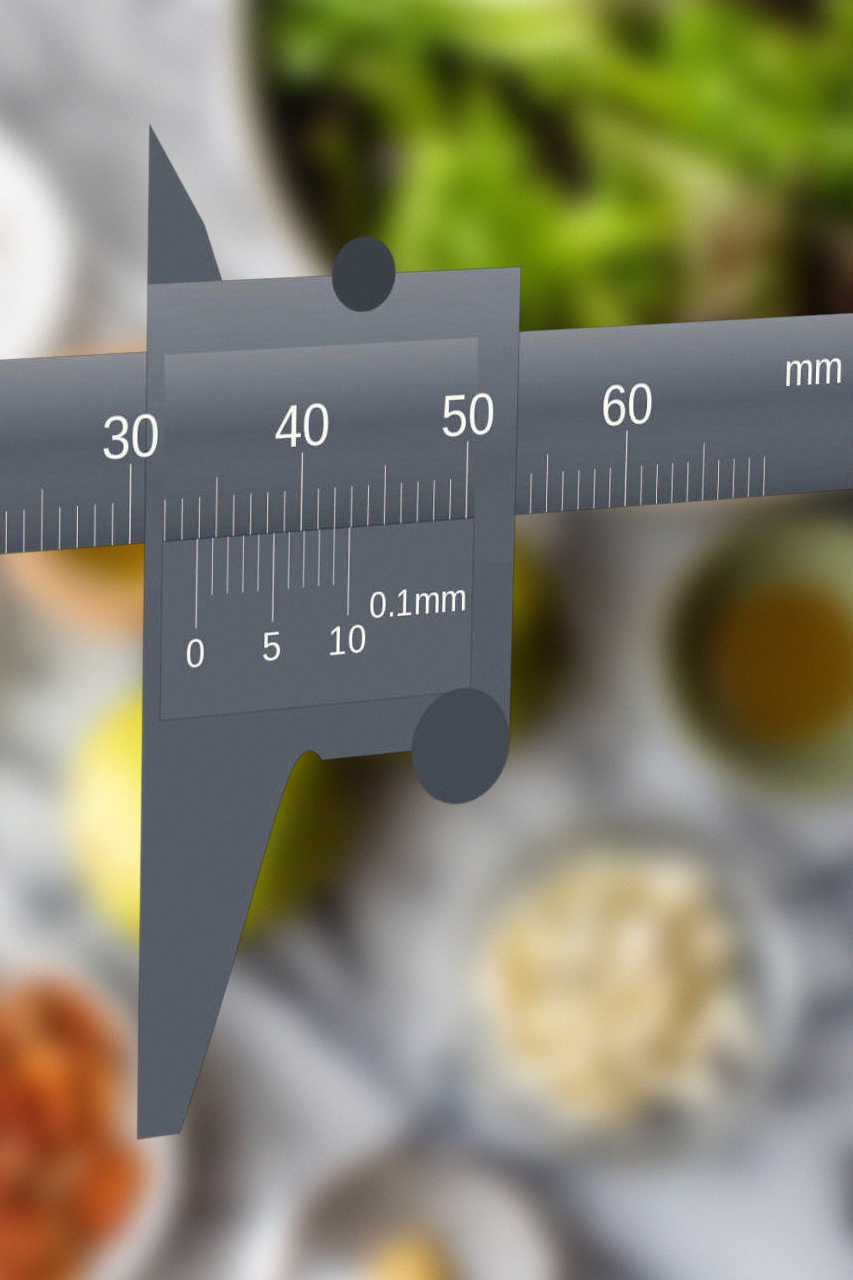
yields 33.9 mm
